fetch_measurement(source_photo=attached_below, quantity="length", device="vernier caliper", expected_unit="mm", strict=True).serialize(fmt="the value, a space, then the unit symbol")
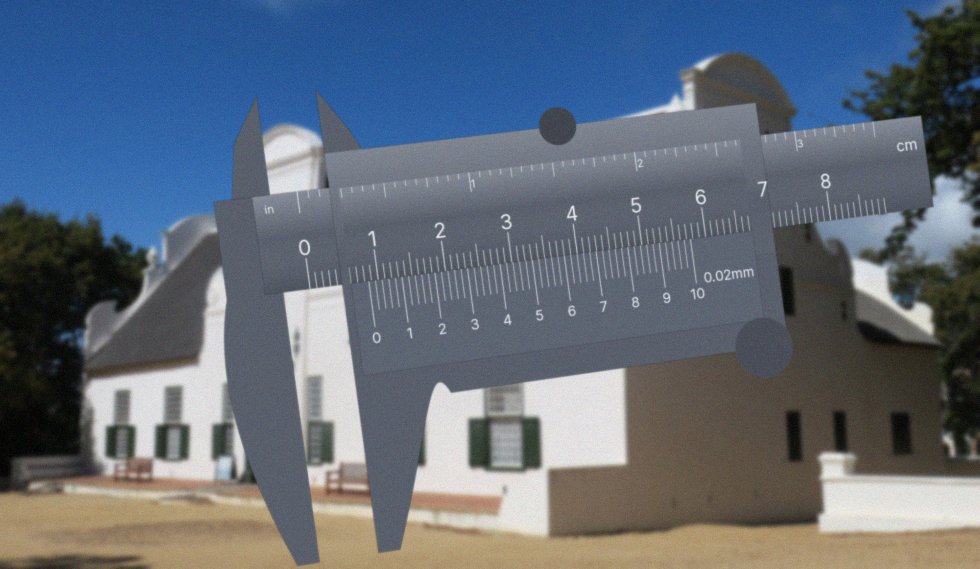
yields 8.6 mm
